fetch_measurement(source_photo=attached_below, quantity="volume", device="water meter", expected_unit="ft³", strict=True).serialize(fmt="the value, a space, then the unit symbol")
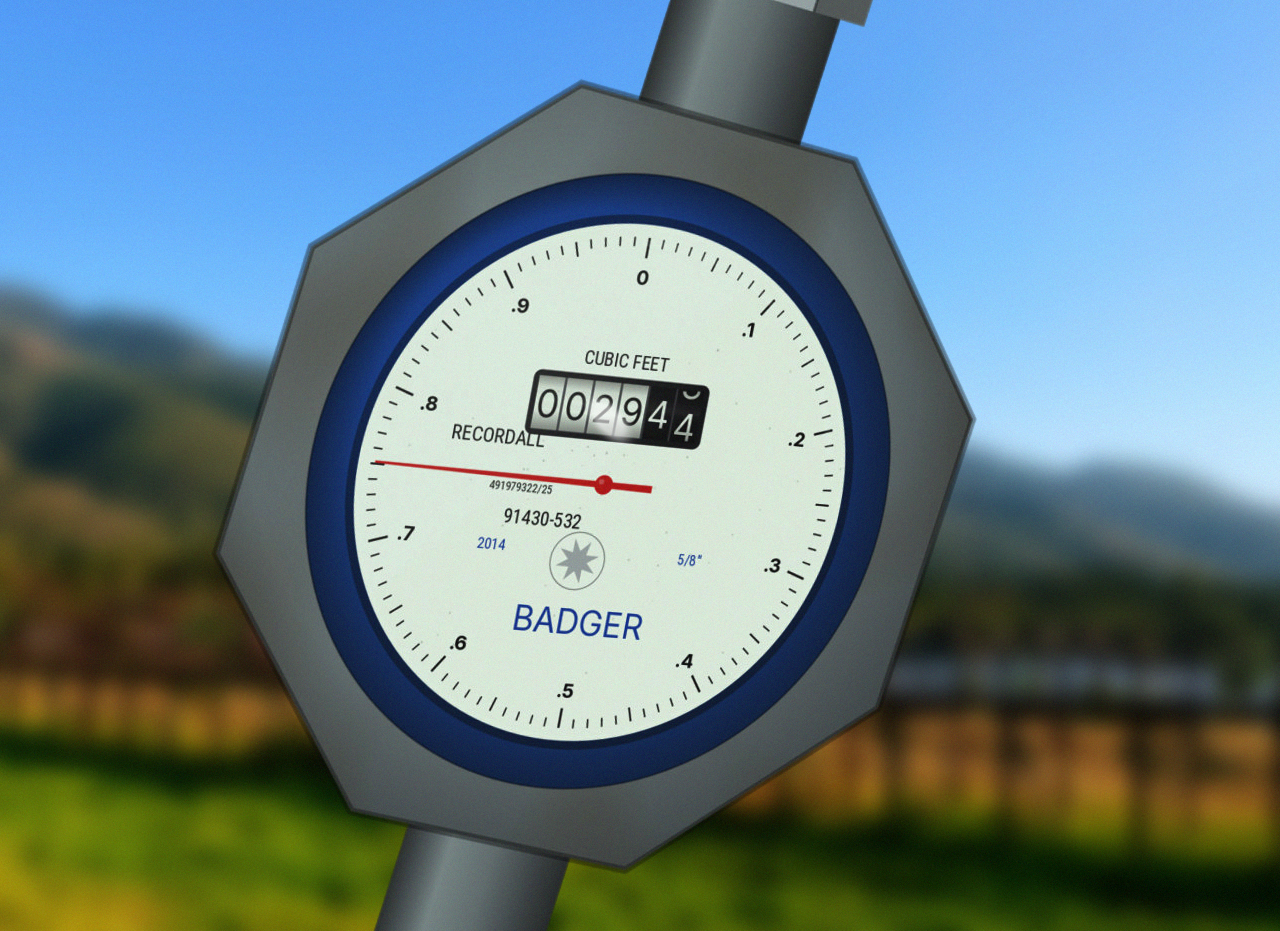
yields 2943.75 ft³
